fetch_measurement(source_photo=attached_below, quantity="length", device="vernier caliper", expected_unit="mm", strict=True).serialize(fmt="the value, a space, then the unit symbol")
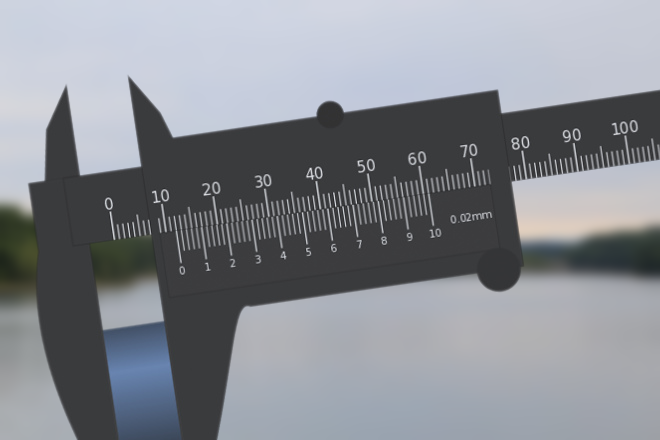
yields 12.0 mm
